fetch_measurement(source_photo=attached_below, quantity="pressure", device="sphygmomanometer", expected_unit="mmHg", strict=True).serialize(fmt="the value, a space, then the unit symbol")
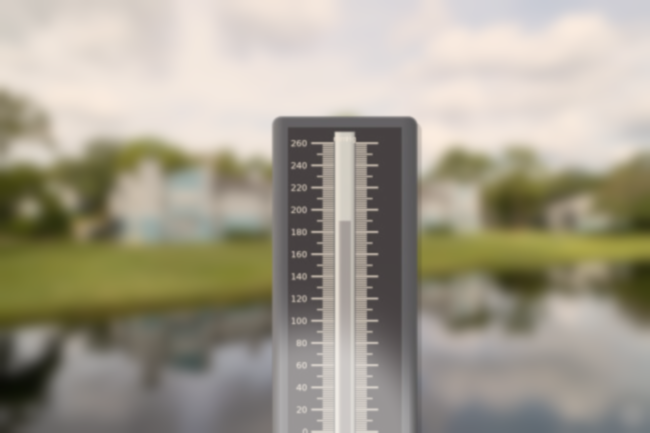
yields 190 mmHg
